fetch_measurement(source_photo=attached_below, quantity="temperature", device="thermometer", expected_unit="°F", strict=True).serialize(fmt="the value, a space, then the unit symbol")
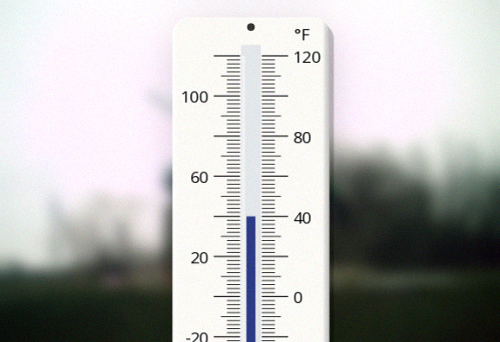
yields 40 °F
